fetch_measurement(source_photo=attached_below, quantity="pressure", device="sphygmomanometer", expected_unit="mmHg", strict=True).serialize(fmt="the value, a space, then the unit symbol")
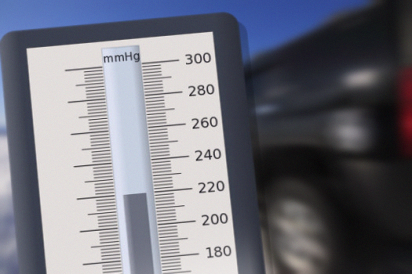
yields 220 mmHg
